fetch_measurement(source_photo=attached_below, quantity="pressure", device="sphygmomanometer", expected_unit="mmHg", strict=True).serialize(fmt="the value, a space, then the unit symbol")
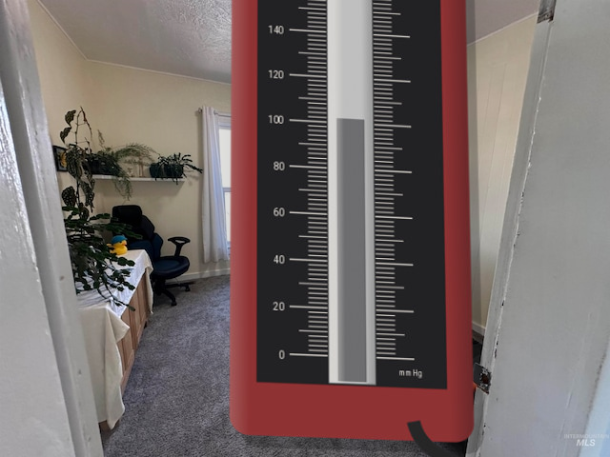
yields 102 mmHg
